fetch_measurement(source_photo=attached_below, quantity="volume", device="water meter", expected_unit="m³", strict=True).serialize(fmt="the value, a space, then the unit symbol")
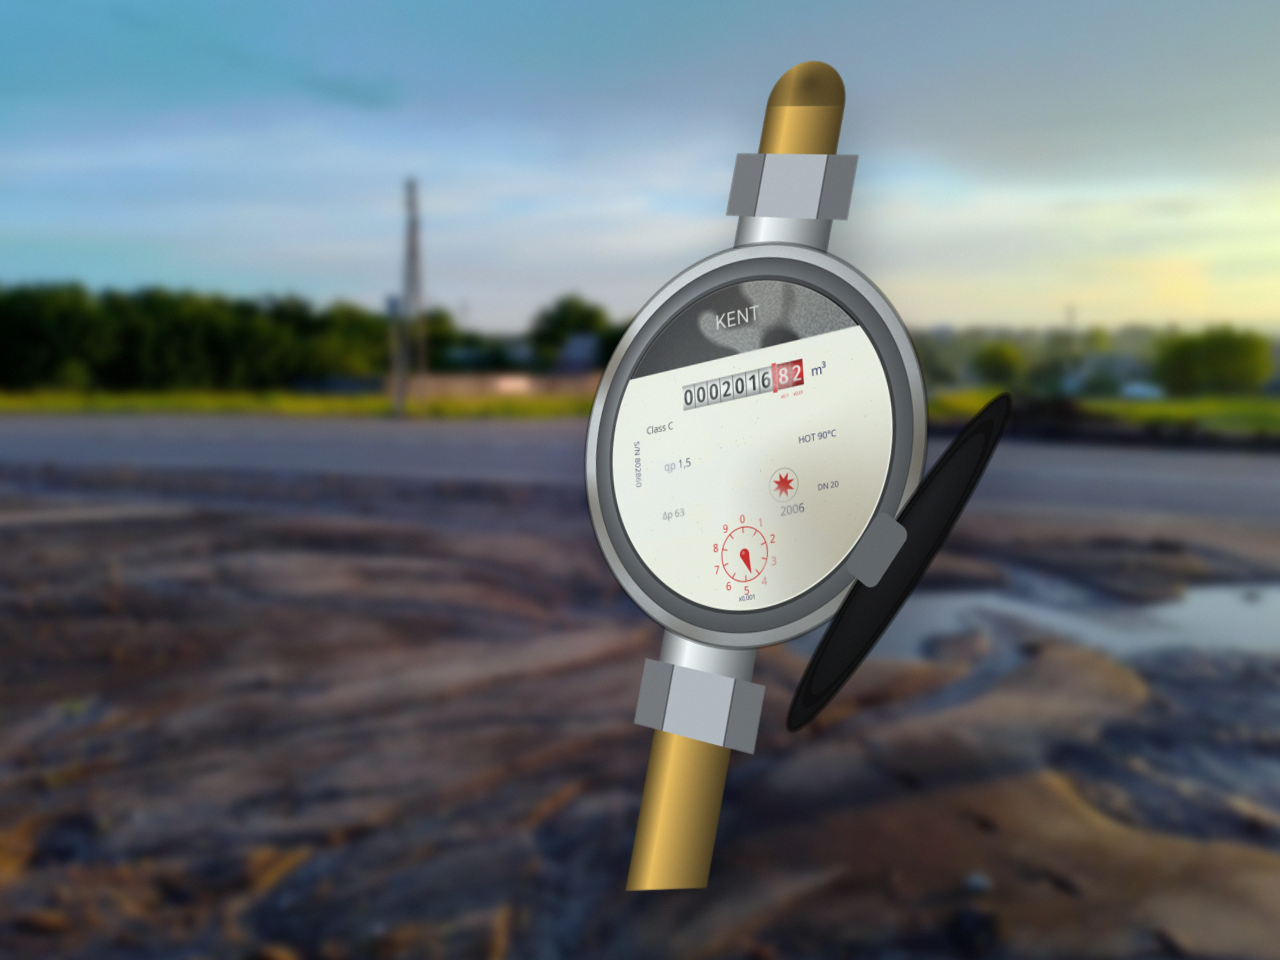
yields 2016.824 m³
